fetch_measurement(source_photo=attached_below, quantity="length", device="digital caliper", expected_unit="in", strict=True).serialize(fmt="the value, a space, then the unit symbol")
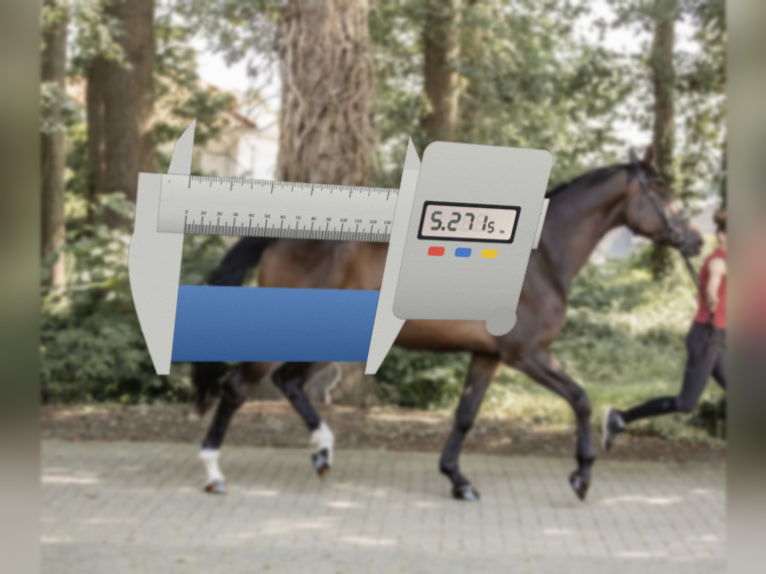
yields 5.2715 in
